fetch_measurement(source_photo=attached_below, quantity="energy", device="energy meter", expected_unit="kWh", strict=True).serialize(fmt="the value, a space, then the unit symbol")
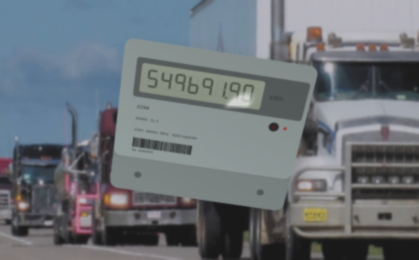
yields 549691.90 kWh
